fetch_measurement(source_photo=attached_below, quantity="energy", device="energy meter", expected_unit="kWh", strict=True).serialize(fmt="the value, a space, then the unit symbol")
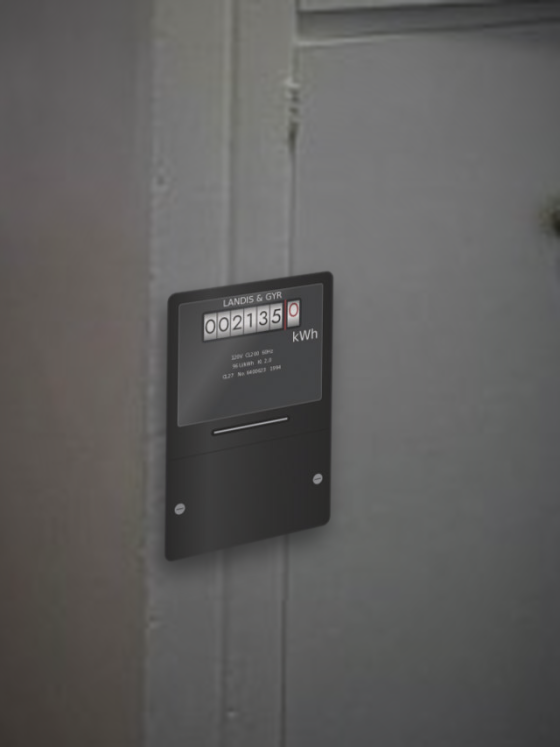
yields 2135.0 kWh
